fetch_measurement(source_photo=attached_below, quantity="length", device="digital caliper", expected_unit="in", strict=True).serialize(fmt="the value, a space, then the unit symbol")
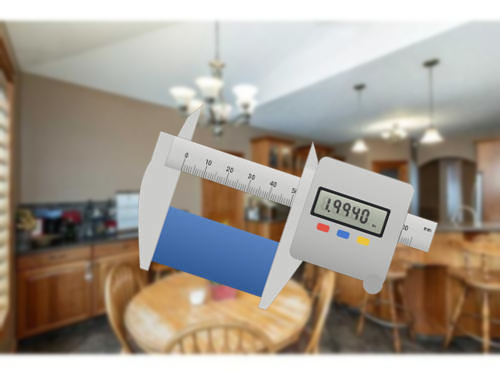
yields 1.9940 in
